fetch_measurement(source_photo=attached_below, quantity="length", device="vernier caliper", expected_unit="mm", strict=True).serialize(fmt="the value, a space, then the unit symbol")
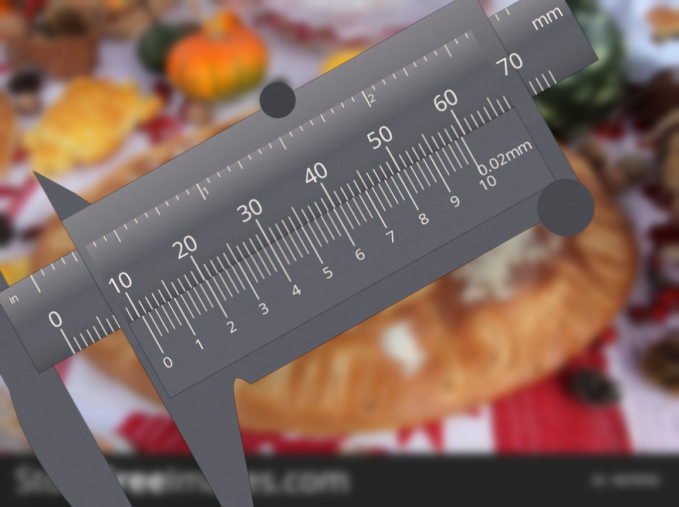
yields 10.4 mm
